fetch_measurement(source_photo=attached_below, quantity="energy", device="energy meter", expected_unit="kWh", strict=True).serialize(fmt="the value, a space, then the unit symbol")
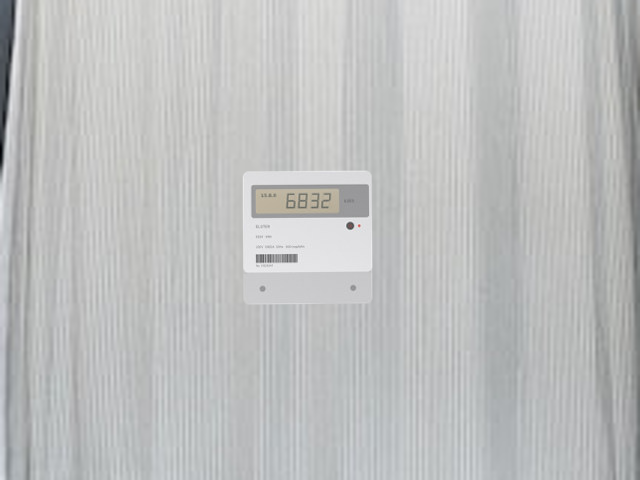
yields 6832 kWh
